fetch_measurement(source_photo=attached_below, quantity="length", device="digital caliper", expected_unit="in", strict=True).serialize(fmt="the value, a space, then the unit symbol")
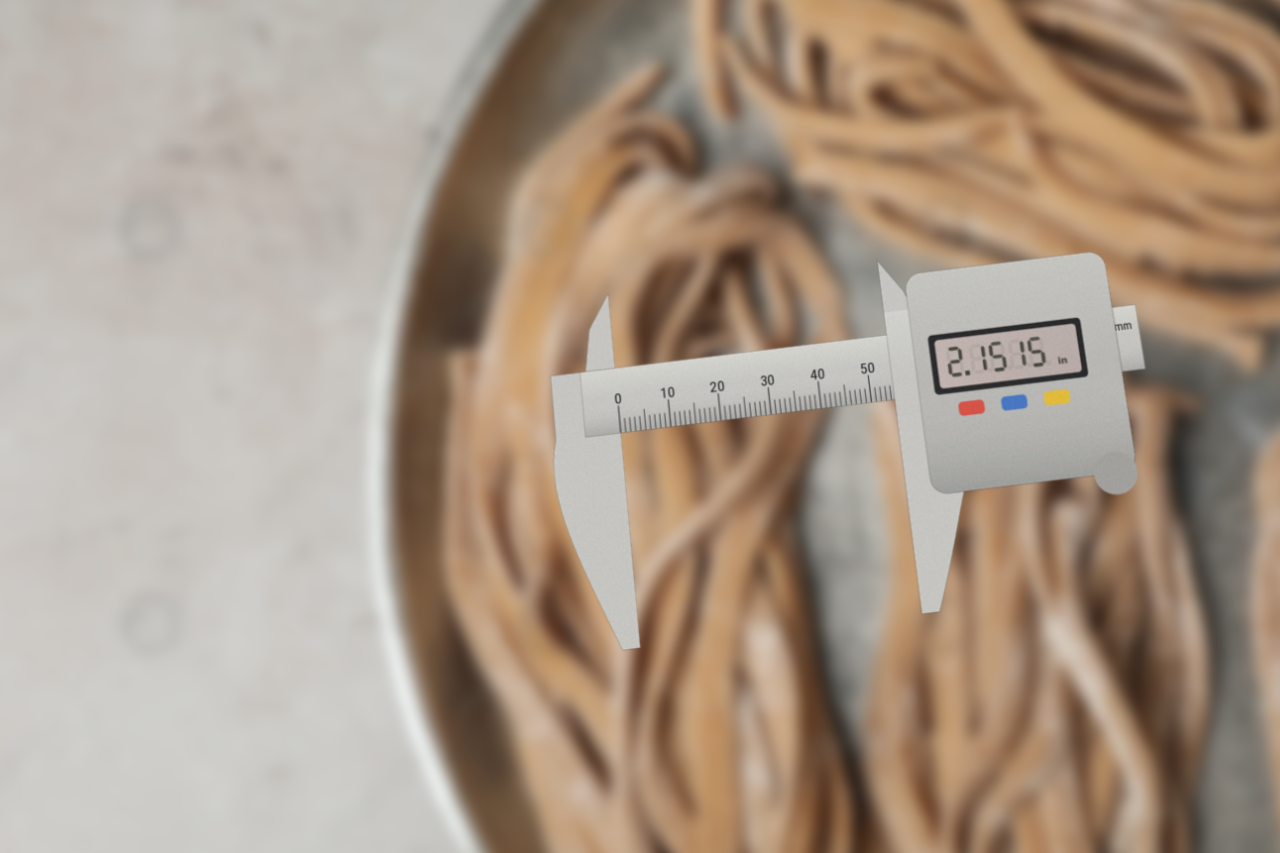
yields 2.1515 in
